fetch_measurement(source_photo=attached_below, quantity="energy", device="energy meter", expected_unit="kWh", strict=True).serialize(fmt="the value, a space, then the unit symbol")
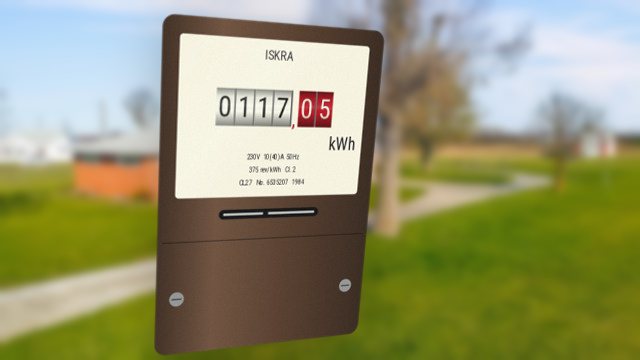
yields 117.05 kWh
